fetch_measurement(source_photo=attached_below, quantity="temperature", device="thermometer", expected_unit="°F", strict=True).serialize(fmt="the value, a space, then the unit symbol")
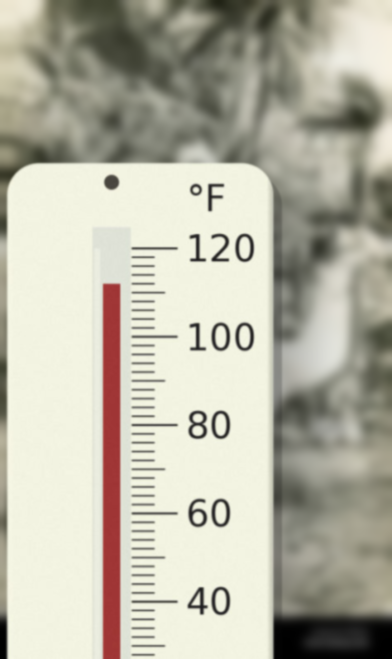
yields 112 °F
